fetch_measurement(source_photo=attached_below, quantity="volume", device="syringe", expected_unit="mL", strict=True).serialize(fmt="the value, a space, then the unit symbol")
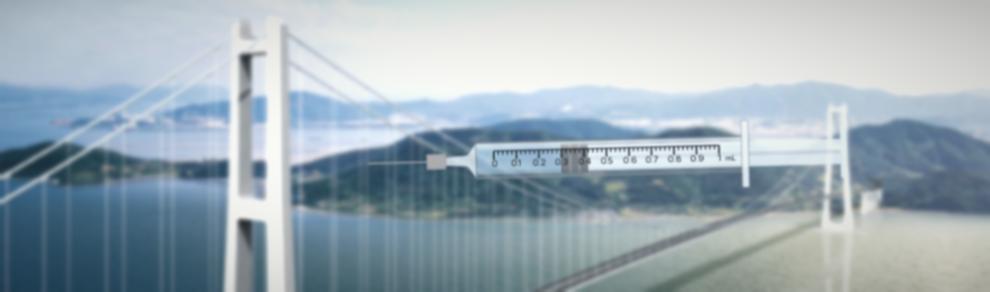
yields 0.3 mL
